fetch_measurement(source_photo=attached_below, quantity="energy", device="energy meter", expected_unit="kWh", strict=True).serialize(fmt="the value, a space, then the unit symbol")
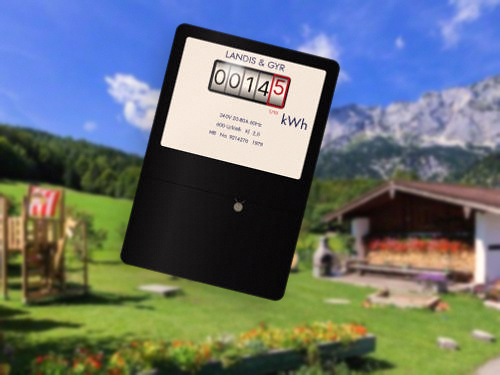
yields 14.5 kWh
